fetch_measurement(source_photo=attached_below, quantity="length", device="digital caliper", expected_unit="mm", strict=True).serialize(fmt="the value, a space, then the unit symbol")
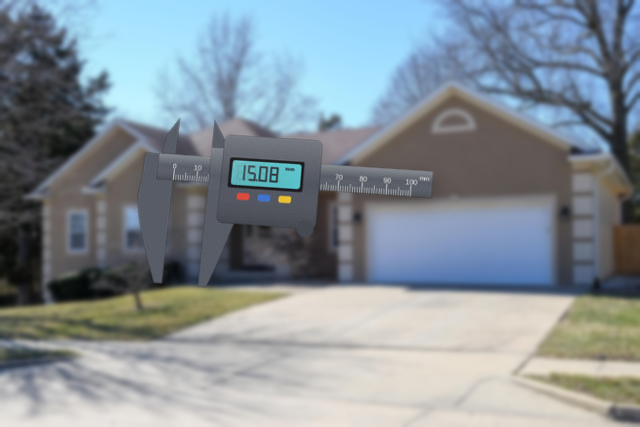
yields 15.08 mm
